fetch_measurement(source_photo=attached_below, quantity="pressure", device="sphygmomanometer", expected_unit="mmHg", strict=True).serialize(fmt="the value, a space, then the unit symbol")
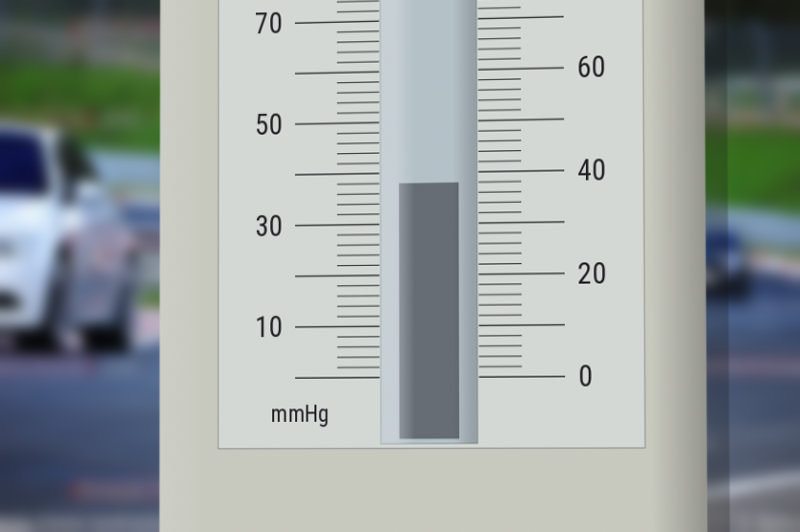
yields 38 mmHg
